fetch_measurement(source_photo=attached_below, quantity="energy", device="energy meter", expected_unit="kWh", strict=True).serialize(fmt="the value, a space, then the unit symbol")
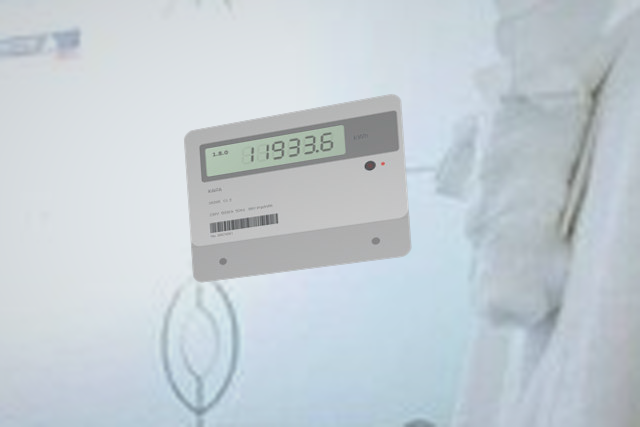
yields 11933.6 kWh
